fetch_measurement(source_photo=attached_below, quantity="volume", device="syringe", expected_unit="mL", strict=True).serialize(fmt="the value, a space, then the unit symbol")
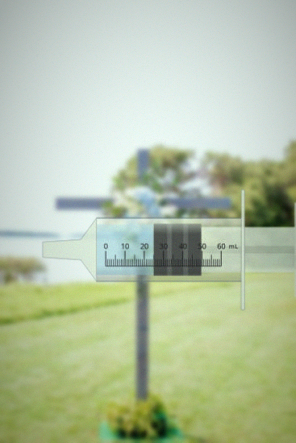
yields 25 mL
